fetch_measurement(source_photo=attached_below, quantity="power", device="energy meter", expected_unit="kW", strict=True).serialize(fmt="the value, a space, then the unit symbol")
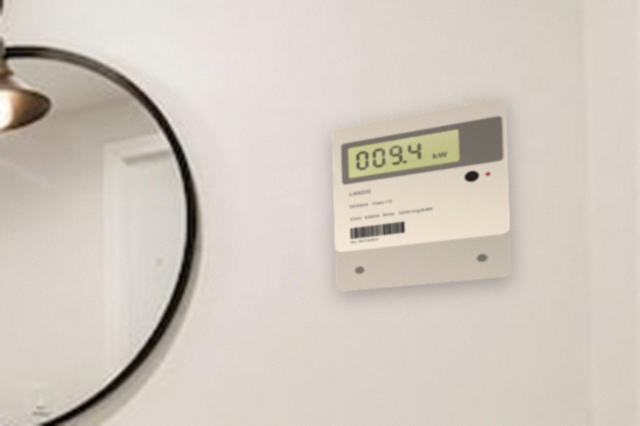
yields 9.4 kW
